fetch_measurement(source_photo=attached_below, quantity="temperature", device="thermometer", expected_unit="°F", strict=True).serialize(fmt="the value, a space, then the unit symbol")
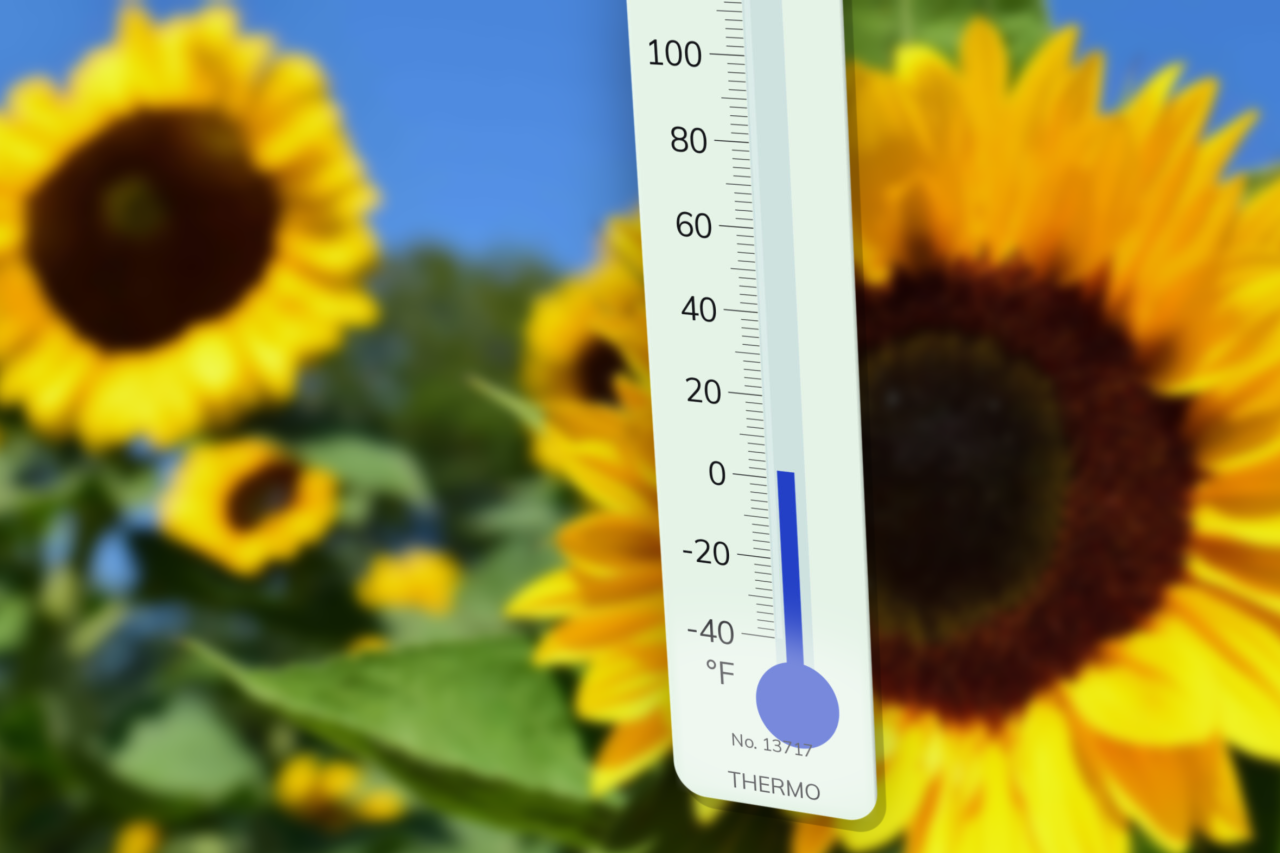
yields 2 °F
